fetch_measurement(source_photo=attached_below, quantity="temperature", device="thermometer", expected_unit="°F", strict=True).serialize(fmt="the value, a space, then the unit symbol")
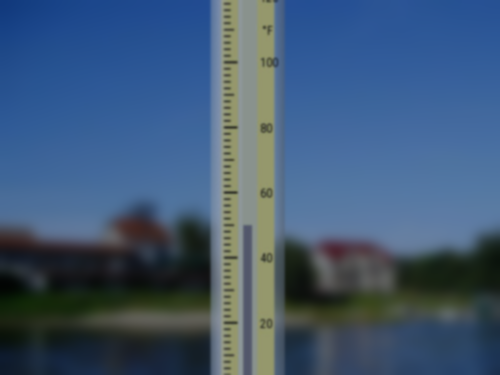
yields 50 °F
